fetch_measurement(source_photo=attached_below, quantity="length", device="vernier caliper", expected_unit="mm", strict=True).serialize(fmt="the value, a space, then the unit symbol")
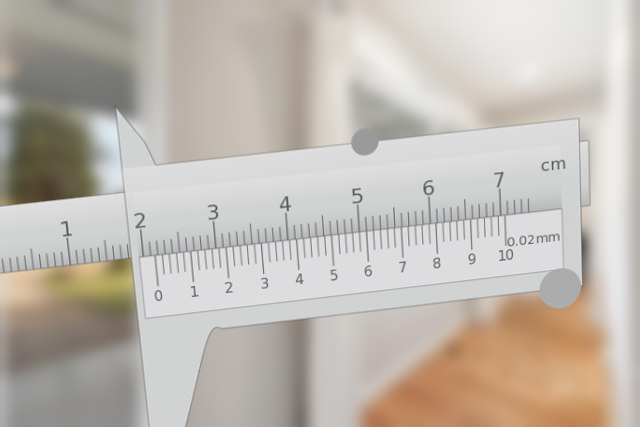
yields 21.6 mm
